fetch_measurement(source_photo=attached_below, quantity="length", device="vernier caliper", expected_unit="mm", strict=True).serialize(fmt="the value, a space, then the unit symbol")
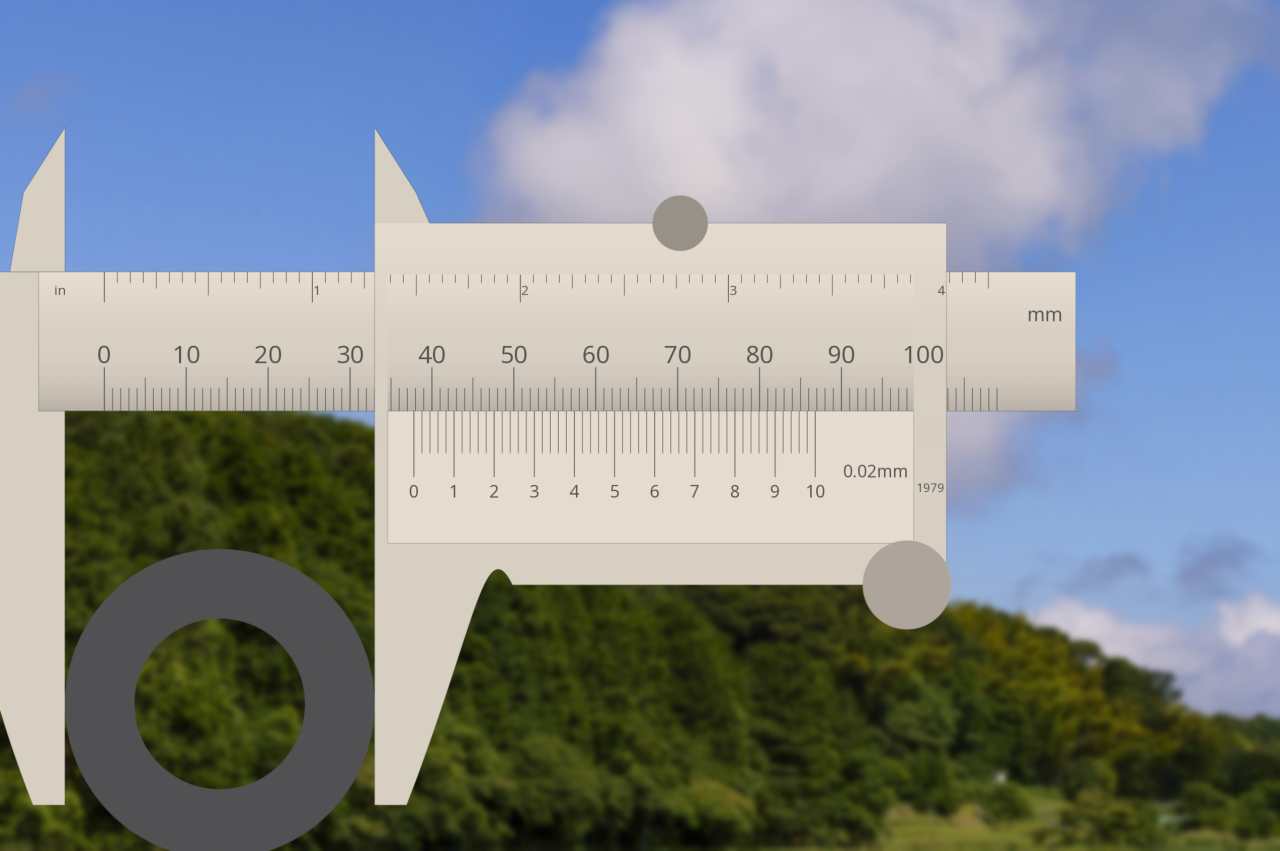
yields 37.8 mm
